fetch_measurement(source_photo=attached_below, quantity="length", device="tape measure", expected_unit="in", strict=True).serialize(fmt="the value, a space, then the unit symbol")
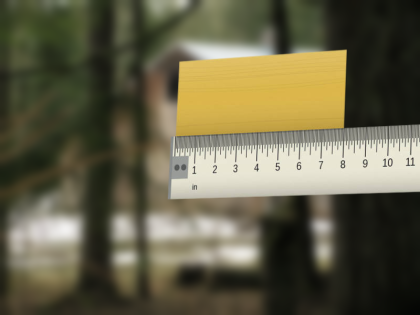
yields 8 in
